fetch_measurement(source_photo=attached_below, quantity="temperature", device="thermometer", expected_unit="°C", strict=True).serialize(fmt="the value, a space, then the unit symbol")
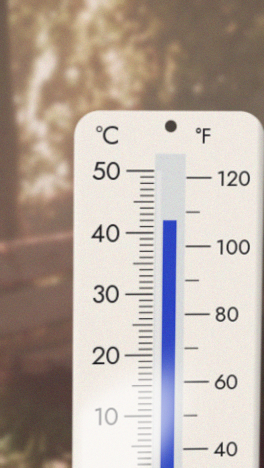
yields 42 °C
